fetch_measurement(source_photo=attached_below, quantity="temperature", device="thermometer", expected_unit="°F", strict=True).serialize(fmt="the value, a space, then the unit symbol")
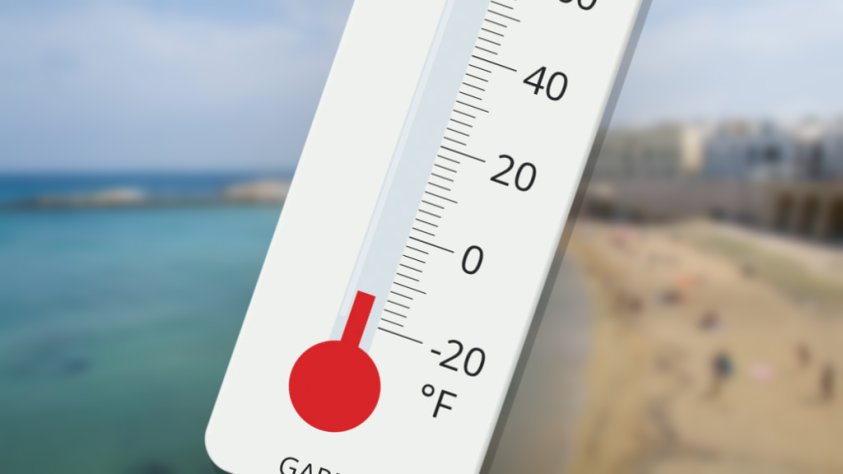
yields -14 °F
